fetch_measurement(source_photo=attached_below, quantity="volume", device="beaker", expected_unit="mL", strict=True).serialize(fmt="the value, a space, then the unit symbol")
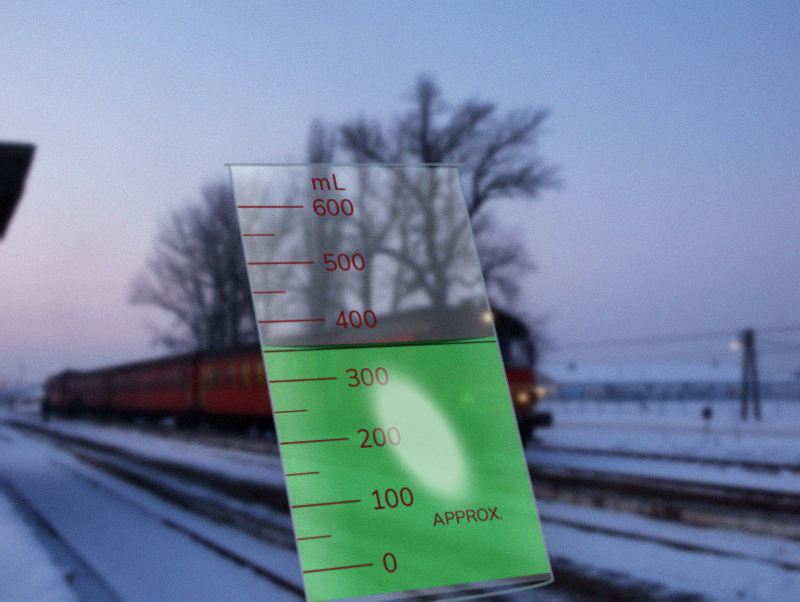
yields 350 mL
